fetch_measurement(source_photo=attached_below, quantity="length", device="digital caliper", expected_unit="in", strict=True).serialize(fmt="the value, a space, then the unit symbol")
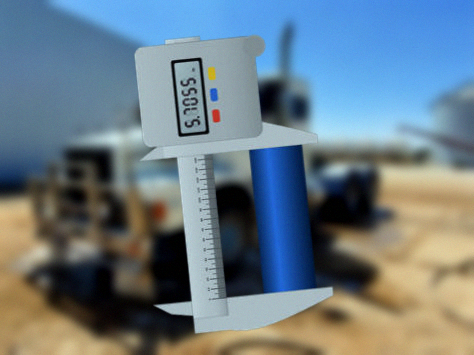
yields 5.7055 in
